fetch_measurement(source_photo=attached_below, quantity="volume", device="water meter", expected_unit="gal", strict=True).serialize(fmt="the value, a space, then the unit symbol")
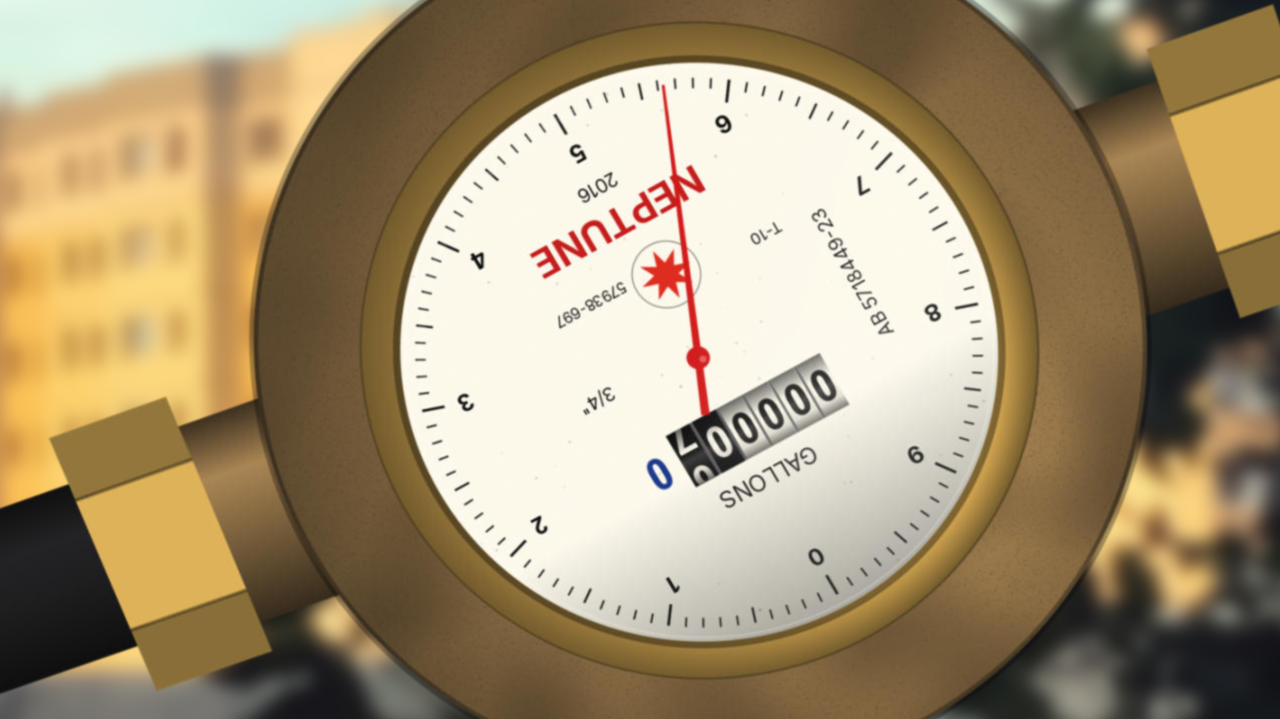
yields 65.6 gal
